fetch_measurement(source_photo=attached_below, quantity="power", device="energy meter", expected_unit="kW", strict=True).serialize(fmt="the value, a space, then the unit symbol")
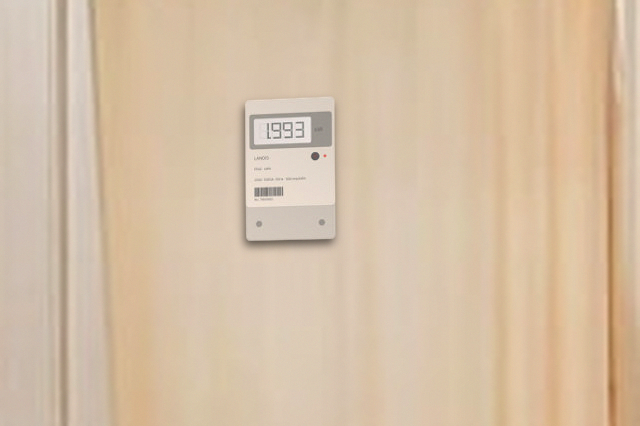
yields 1.993 kW
